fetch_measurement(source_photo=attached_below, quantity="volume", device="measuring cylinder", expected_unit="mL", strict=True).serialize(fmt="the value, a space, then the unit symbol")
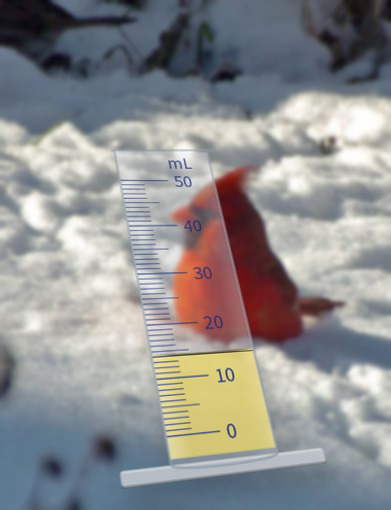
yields 14 mL
